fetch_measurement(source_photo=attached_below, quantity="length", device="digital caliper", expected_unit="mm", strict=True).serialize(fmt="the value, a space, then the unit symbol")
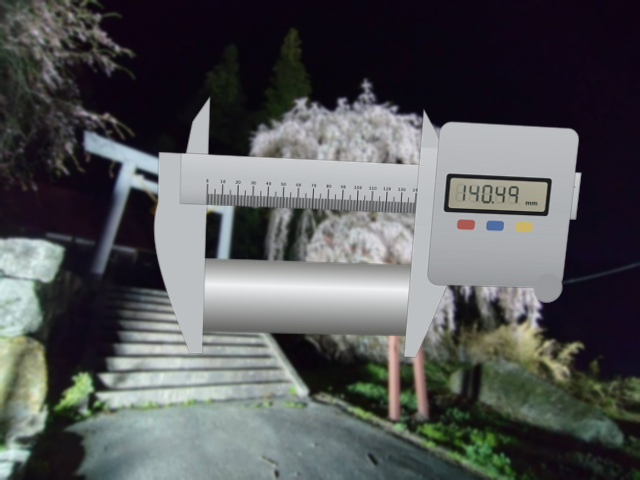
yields 140.49 mm
